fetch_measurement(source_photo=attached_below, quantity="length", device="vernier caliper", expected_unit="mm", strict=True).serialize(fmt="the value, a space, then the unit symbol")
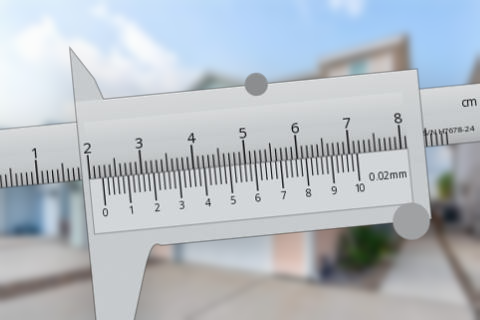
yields 22.5 mm
